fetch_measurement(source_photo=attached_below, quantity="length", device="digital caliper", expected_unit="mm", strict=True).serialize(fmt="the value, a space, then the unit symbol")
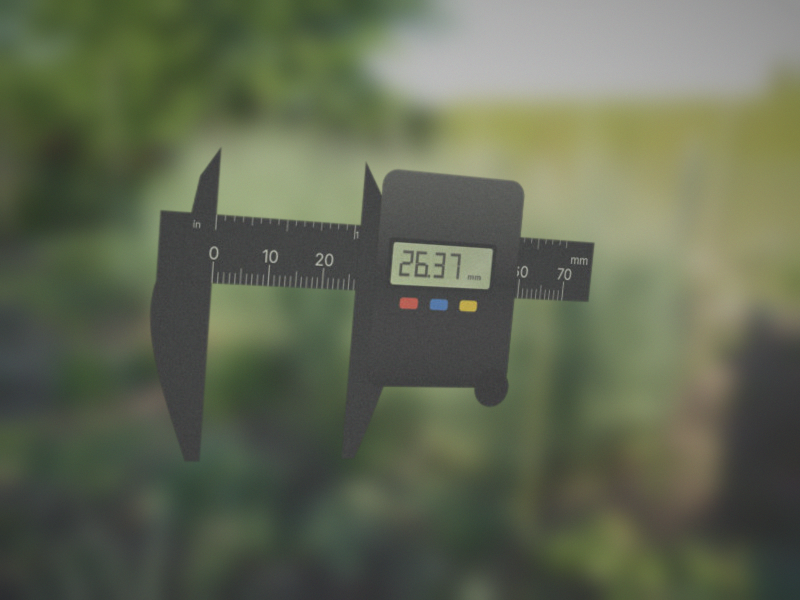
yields 26.37 mm
